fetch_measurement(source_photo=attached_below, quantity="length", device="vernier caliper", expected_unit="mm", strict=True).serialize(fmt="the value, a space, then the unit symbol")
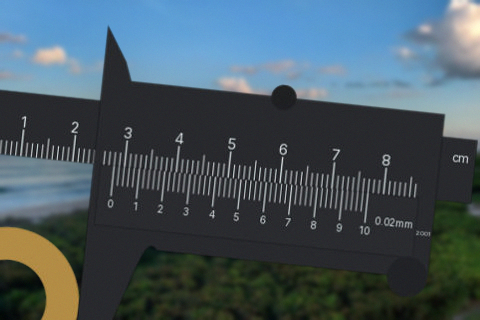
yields 28.0 mm
